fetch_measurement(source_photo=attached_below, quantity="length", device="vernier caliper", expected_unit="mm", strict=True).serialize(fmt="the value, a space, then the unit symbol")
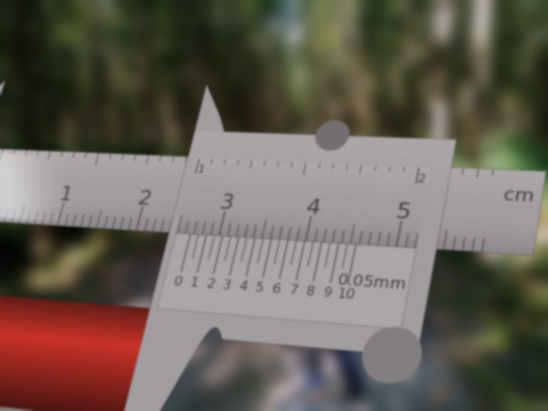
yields 26.6 mm
